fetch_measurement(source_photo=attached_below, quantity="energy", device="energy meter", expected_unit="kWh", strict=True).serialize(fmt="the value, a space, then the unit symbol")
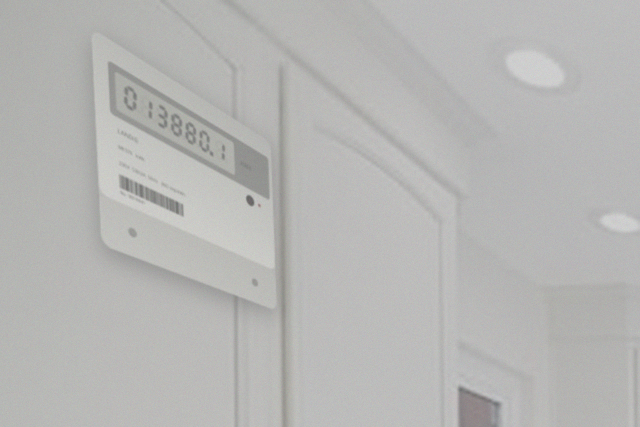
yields 13880.1 kWh
